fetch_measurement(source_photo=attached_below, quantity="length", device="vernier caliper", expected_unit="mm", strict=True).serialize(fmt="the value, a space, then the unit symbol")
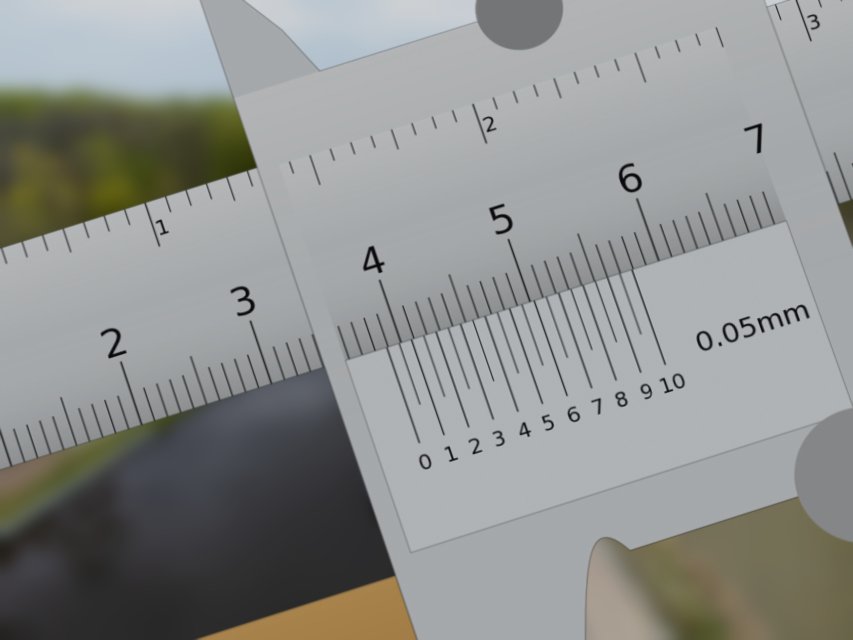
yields 38.9 mm
